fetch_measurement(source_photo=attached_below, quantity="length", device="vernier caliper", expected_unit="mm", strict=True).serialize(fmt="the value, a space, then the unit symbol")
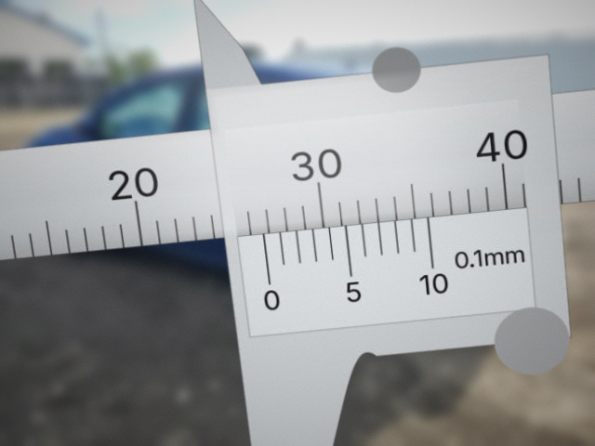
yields 26.7 mm
